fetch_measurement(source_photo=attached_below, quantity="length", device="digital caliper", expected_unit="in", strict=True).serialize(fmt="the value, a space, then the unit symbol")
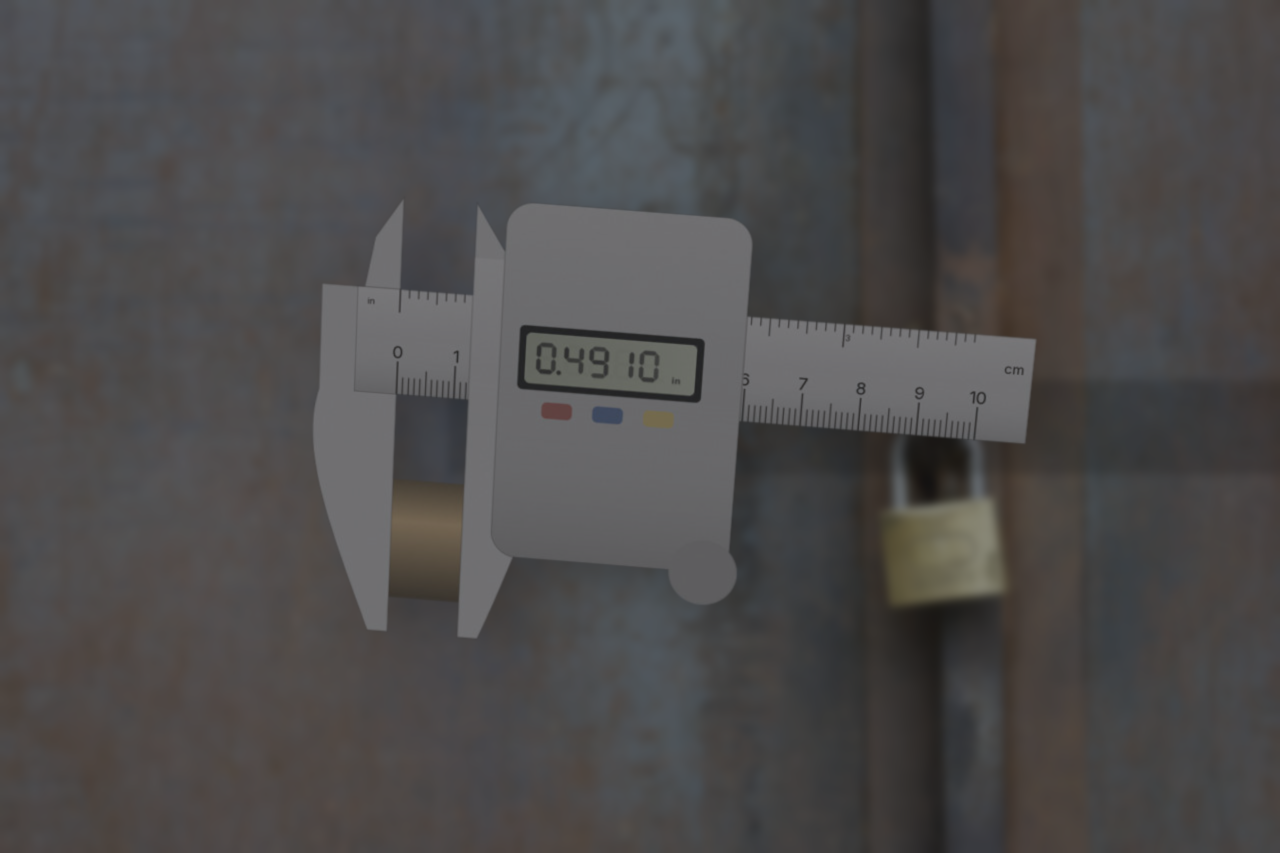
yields 0.4910 in
